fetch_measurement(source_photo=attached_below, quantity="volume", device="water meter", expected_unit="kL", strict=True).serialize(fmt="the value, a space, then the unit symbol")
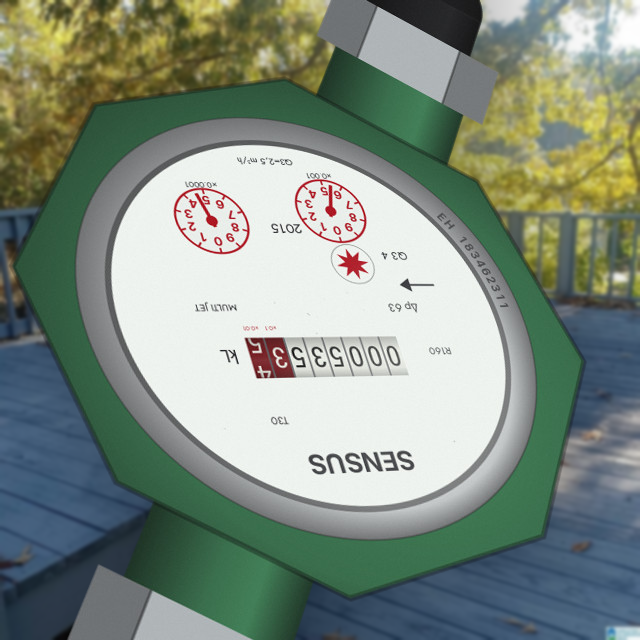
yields 535.3454 kL
